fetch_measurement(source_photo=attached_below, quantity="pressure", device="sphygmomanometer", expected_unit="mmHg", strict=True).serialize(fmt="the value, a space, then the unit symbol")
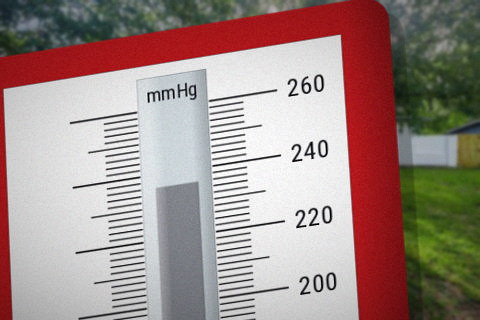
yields 236 mmHg
